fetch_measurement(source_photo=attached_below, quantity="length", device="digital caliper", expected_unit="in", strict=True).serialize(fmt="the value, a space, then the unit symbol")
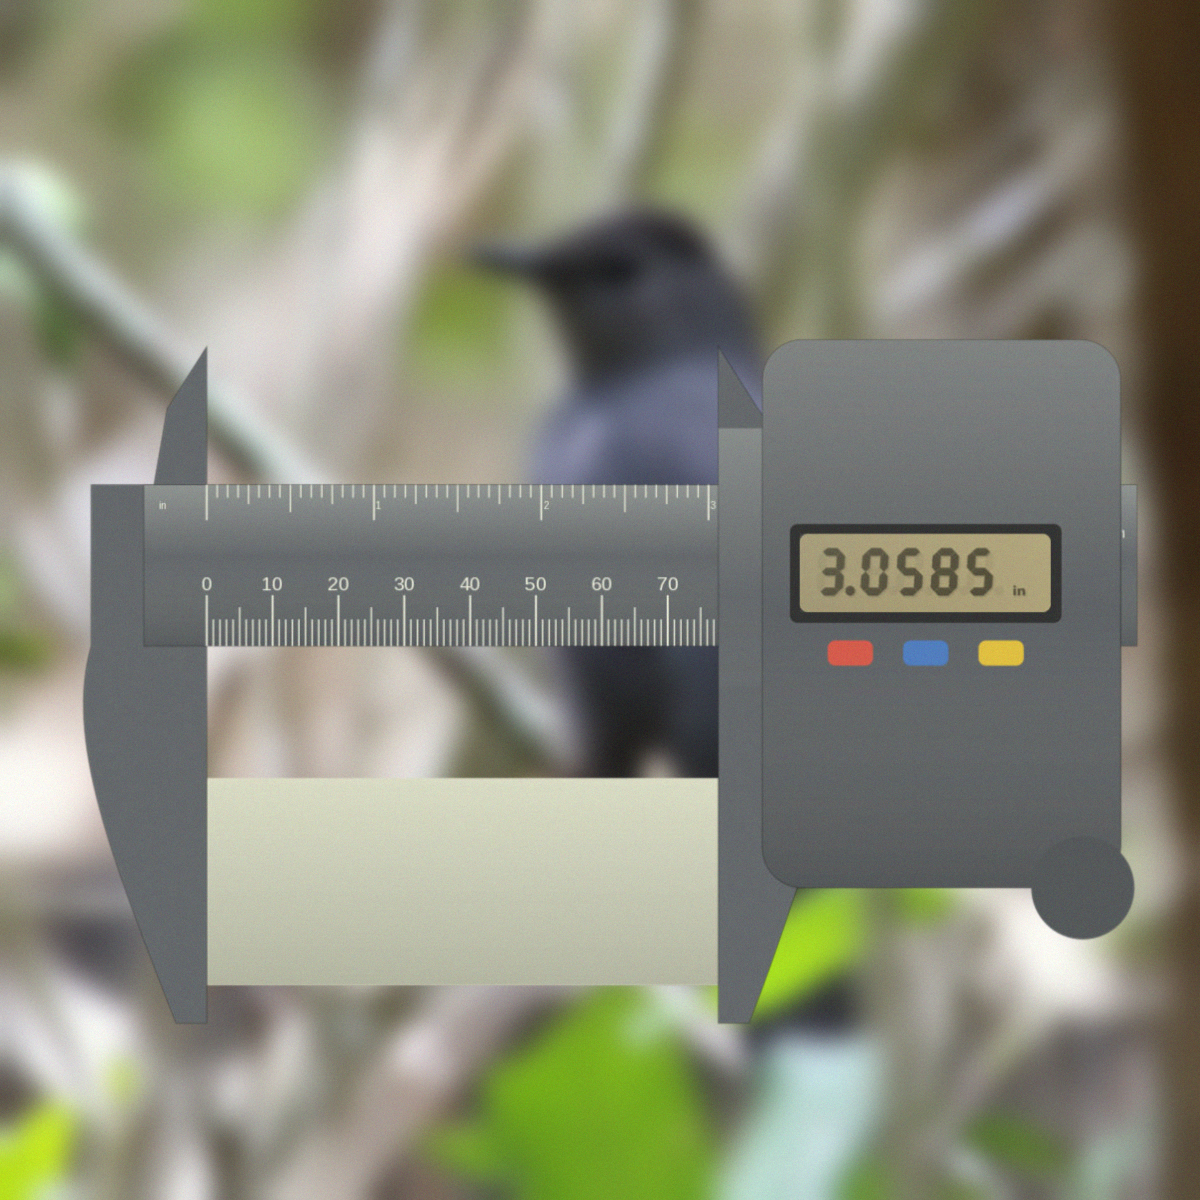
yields 3.0585 in
